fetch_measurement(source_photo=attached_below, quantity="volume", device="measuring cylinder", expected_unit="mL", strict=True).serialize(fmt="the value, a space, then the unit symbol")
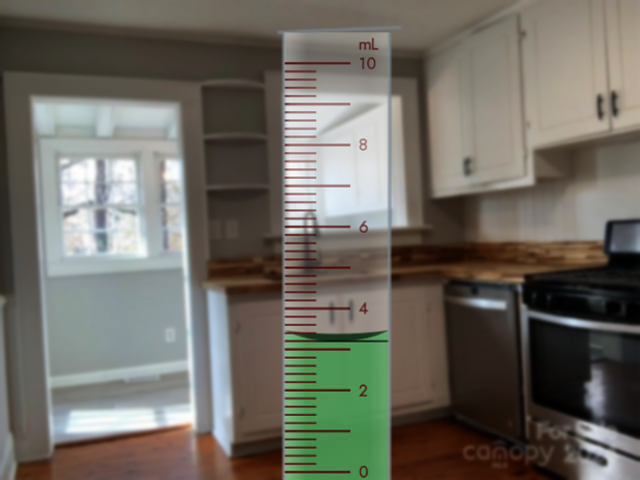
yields 3.2 mL
